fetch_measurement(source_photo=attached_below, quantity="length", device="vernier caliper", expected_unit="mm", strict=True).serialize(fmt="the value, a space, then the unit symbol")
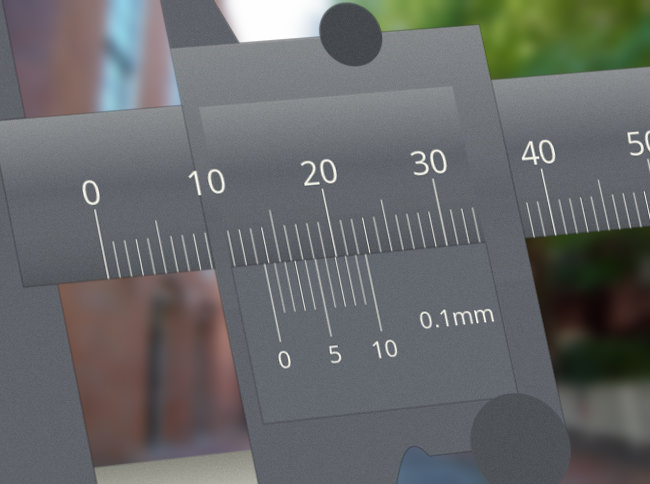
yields 13.6 mm
